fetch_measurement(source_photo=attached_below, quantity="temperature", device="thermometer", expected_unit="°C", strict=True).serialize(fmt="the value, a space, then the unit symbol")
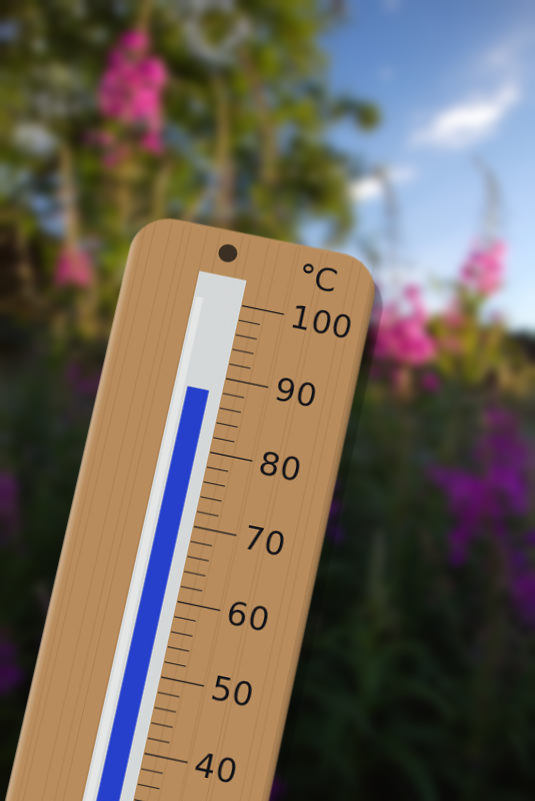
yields 88 °C
